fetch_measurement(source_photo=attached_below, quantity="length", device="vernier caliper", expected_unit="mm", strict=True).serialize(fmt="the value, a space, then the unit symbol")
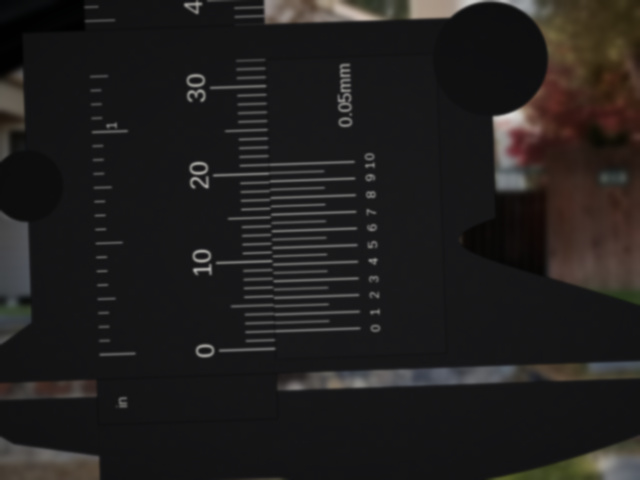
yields 2.0 mm
